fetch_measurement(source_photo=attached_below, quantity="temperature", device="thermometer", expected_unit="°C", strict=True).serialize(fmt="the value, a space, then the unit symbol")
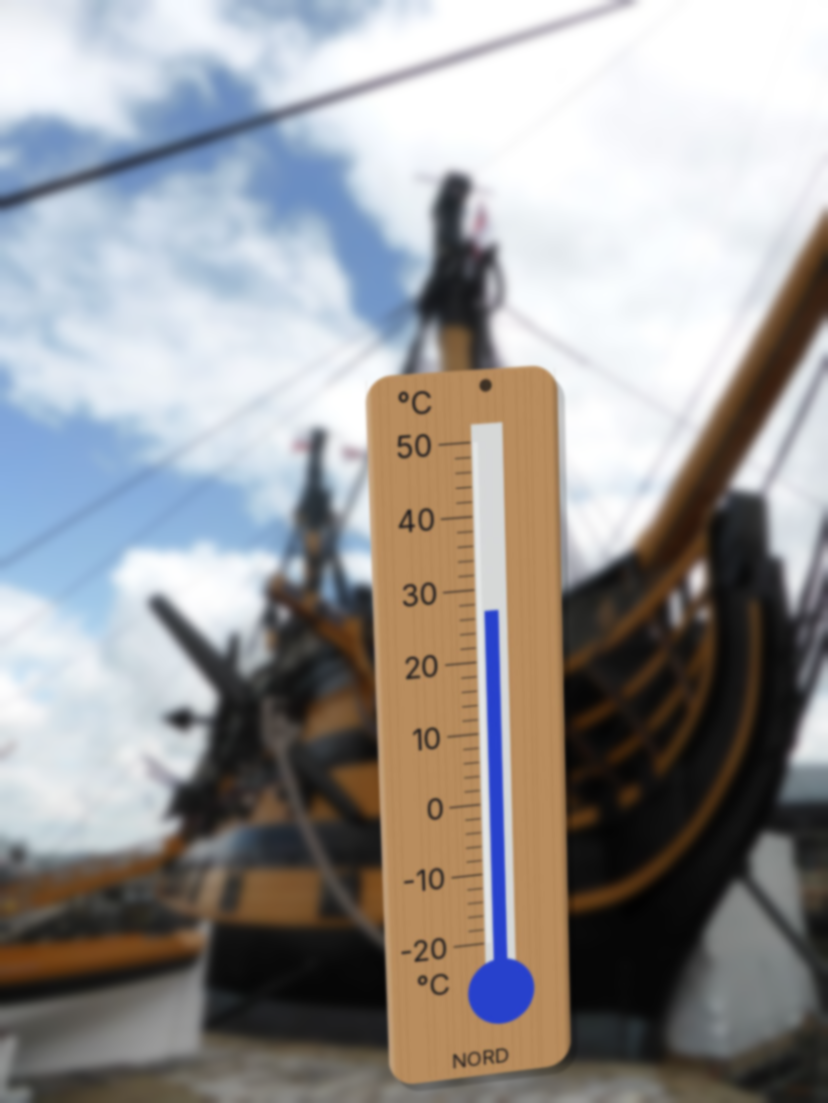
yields 27 °C
